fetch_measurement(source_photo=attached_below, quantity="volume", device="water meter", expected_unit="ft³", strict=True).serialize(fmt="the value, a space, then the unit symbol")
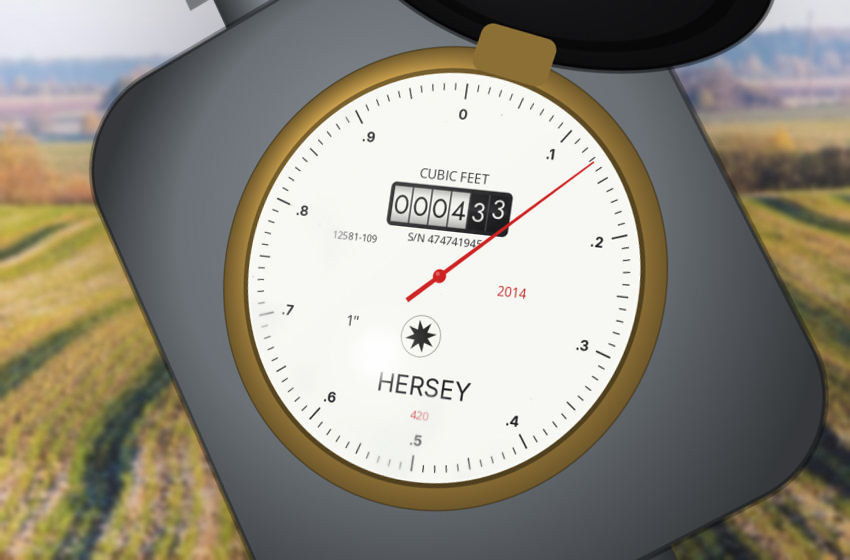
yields 433.13 ft³
